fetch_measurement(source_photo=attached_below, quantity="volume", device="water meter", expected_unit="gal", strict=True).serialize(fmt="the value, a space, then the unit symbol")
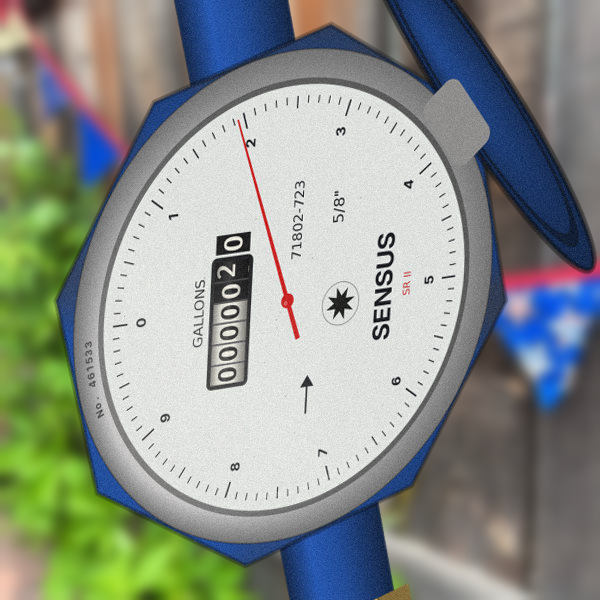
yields 21.9 gal
